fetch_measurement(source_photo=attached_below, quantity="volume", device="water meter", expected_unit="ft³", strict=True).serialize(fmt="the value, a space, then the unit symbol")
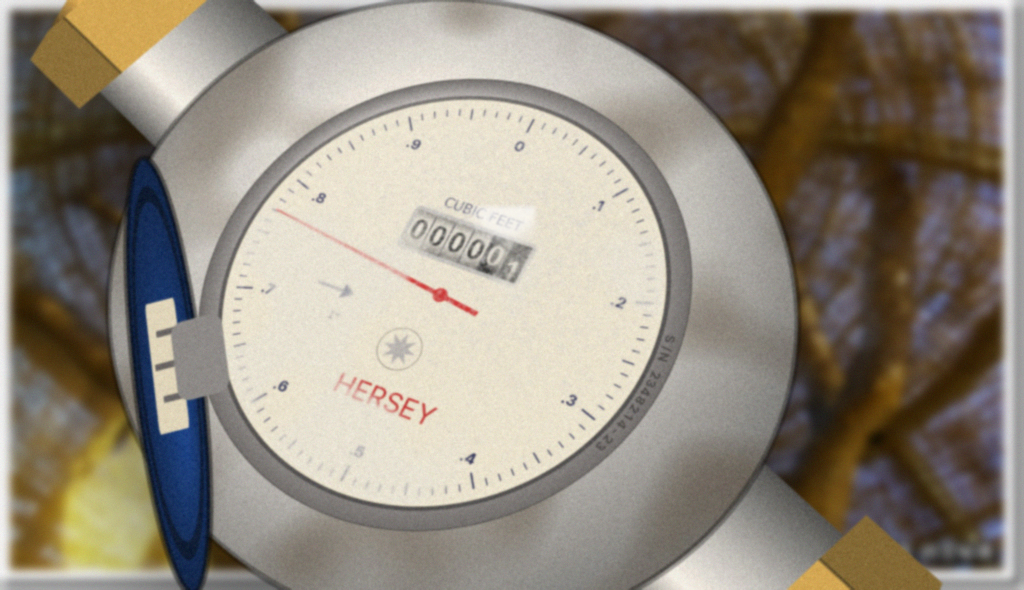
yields 0.77 ft³
